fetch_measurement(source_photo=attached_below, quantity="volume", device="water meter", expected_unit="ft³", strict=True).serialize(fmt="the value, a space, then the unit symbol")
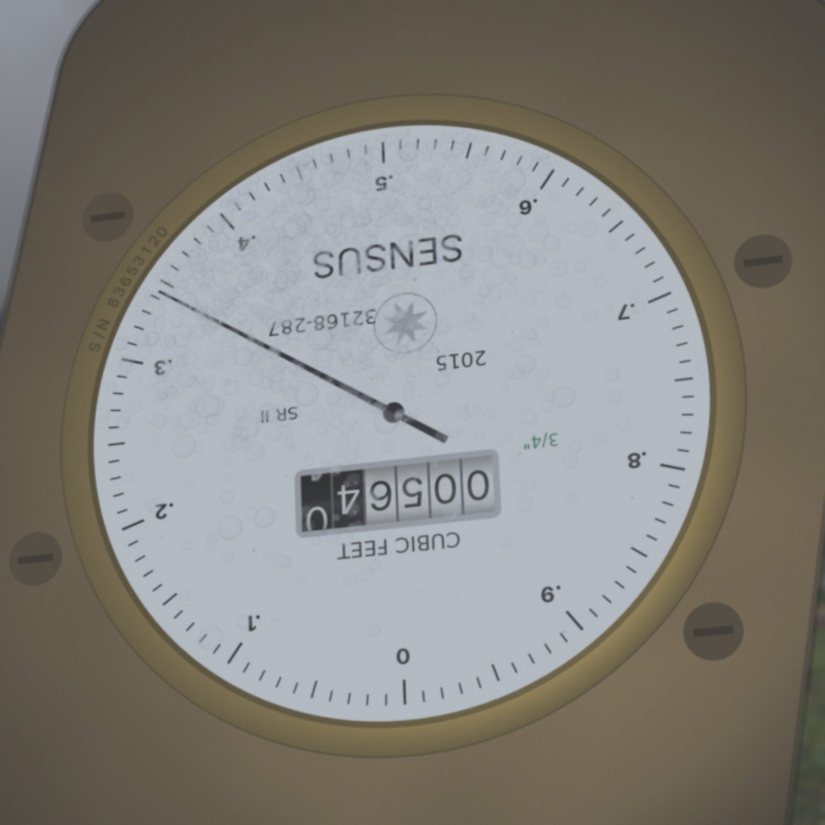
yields 5640.34 ft³
